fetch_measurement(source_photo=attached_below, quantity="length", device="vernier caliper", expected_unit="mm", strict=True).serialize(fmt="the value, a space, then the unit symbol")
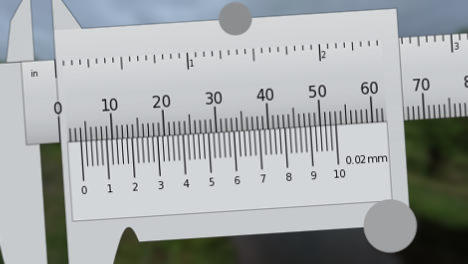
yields 4.0 mm
